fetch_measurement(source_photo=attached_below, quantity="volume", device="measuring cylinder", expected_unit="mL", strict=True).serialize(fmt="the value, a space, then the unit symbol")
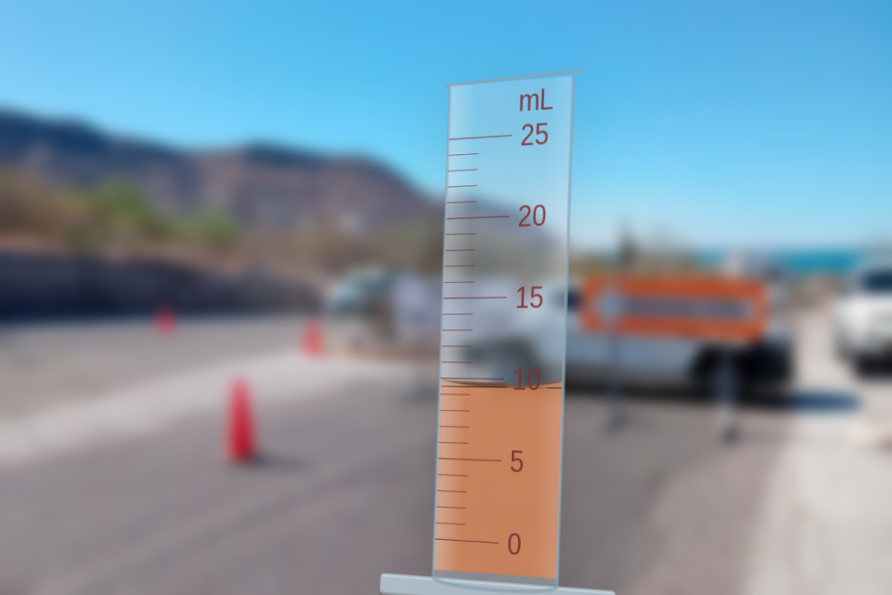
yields 9.5 mL
